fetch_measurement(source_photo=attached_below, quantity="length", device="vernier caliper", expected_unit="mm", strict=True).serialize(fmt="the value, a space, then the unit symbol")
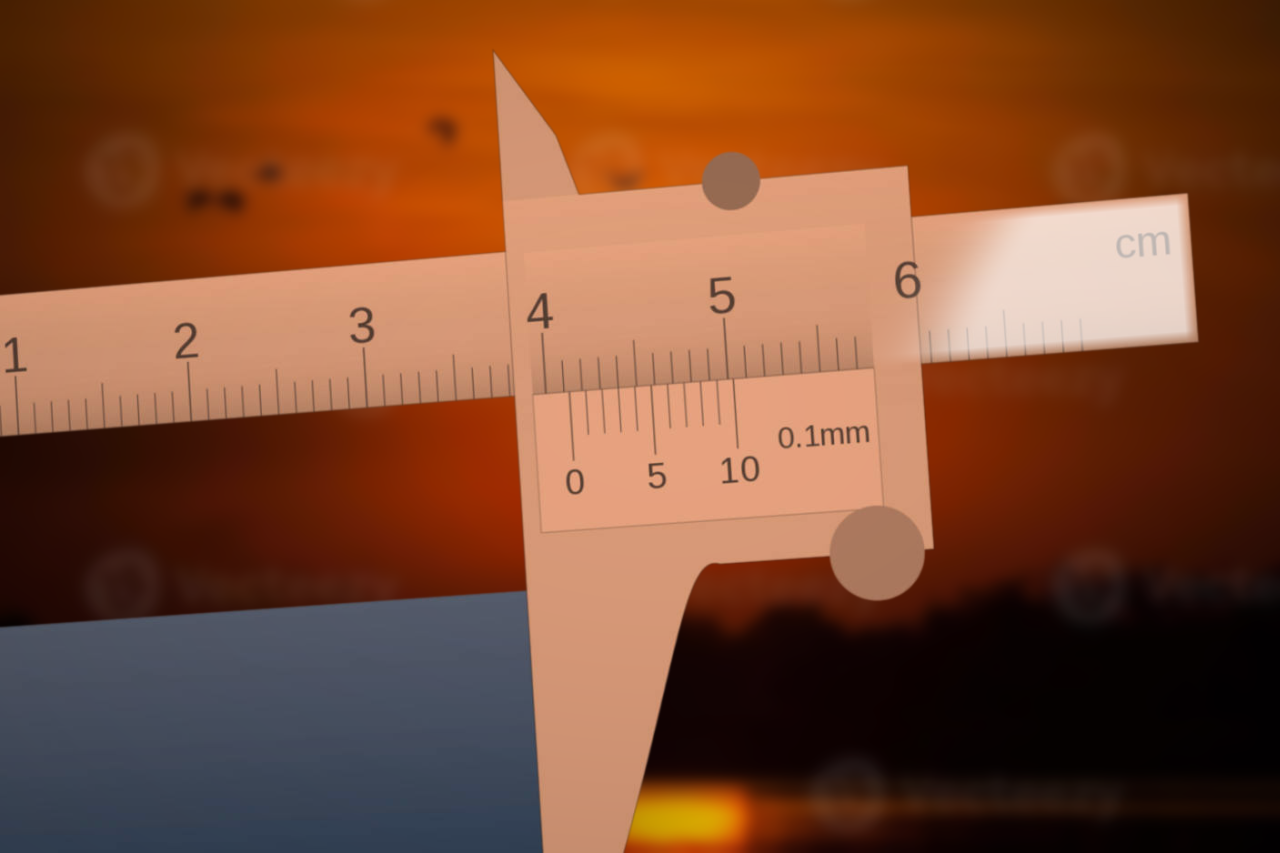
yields 41.3 mm
